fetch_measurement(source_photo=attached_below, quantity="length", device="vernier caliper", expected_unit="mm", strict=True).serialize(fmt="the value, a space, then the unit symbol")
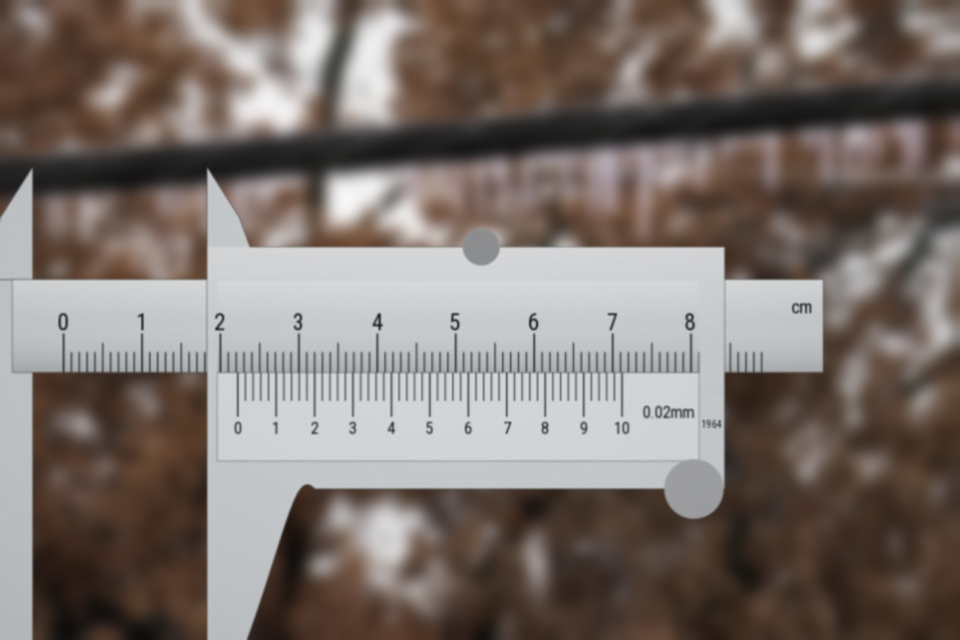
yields 22.2 mm
